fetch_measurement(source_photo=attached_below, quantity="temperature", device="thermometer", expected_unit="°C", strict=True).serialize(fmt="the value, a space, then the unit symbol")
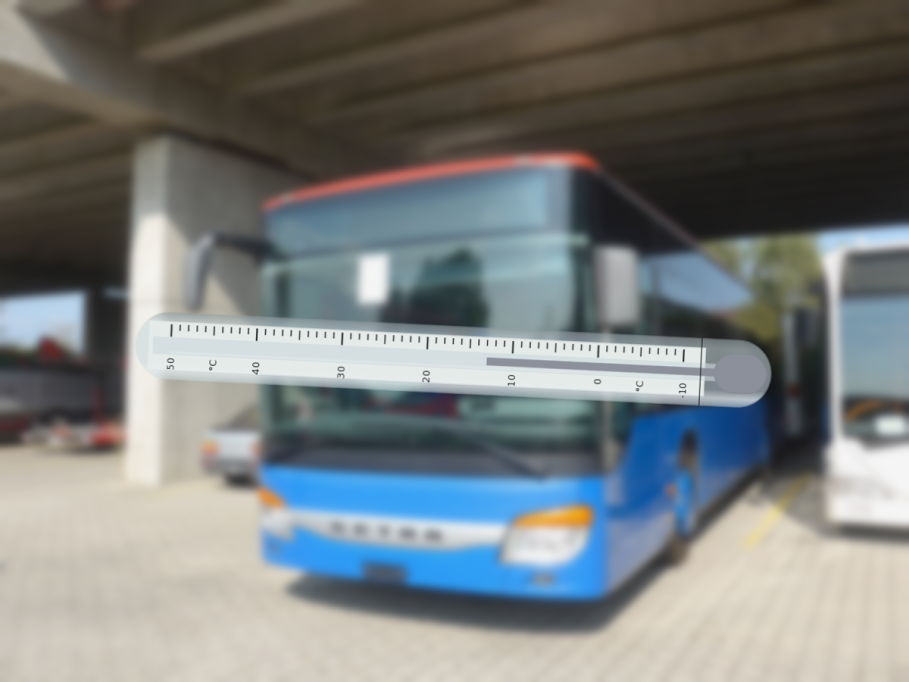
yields 13 °C
